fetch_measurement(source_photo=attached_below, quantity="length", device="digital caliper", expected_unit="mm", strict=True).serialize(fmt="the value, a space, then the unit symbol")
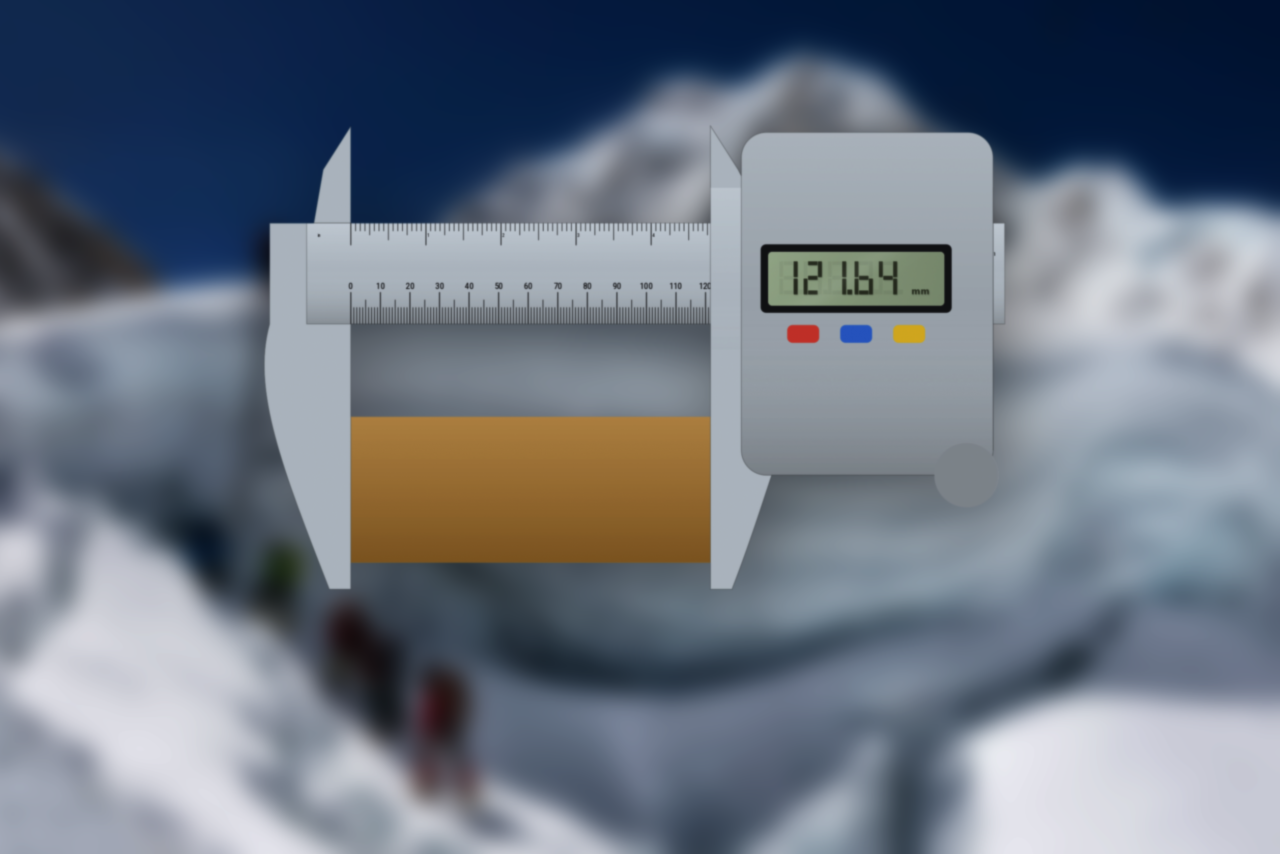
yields 121.64 mm
